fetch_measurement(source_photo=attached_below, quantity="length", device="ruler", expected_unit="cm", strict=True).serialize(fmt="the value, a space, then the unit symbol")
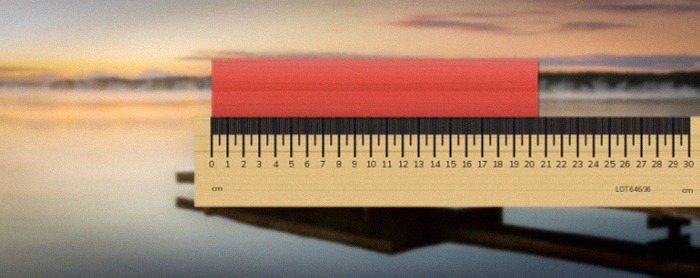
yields 20.5 cm
